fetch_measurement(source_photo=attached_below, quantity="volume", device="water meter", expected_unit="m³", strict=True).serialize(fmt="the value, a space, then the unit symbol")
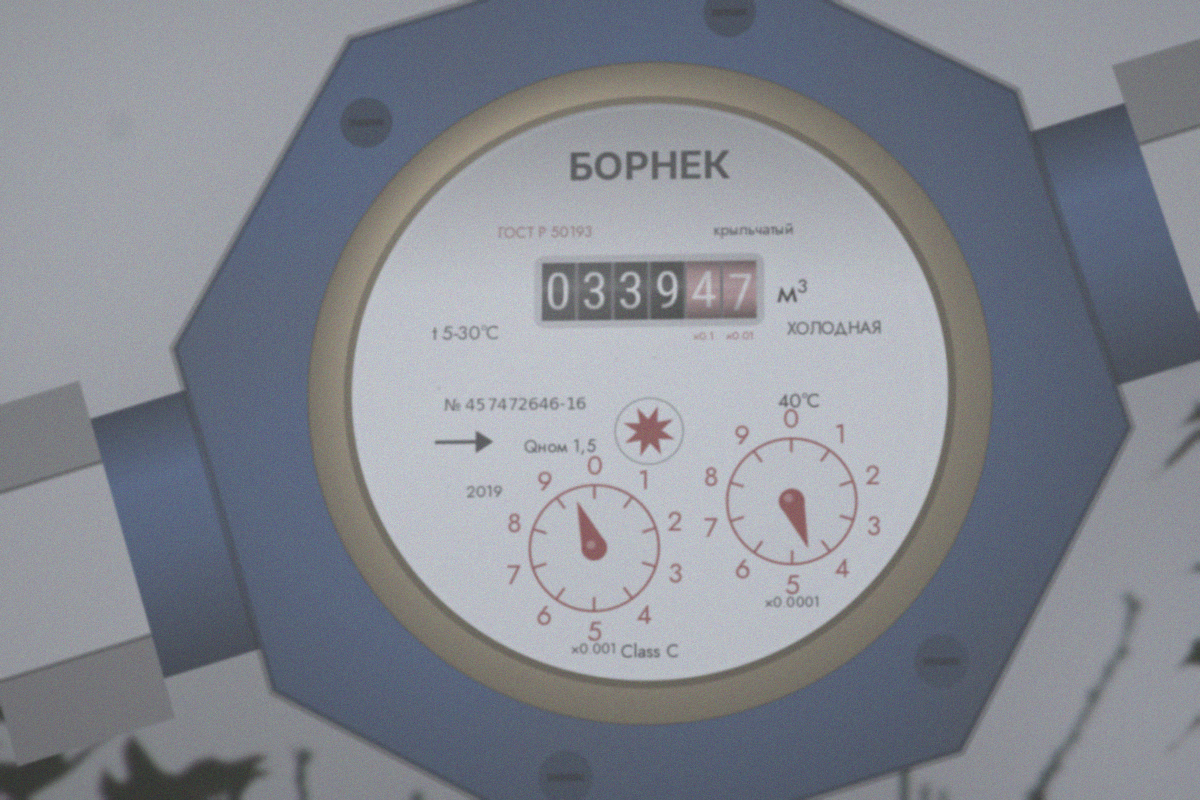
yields 339.4694 m³
